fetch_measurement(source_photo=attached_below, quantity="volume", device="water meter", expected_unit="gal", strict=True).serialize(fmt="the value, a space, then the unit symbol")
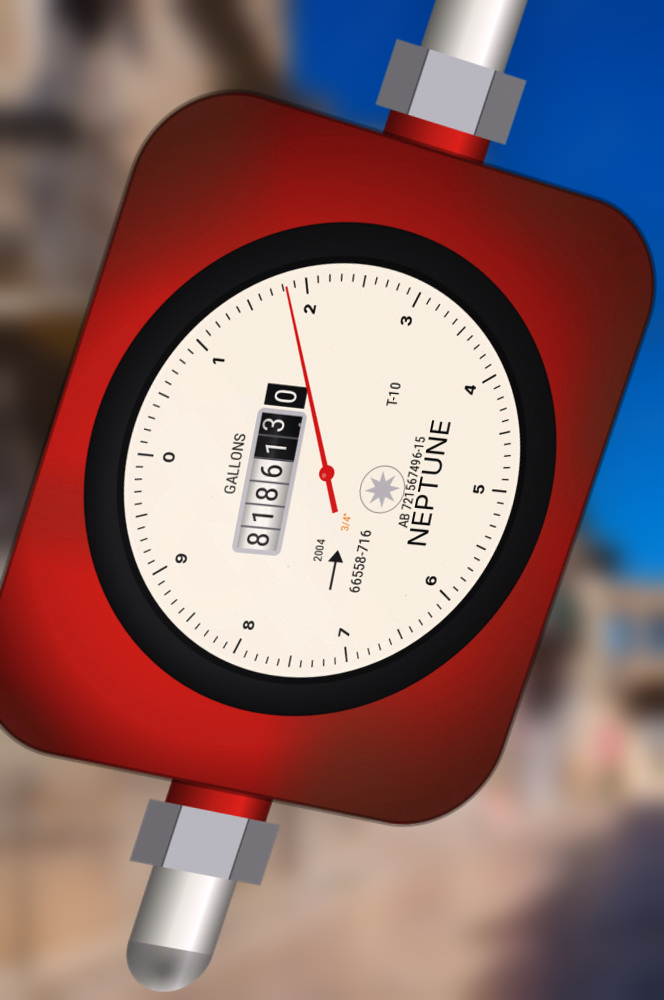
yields 8186131.8 gal
